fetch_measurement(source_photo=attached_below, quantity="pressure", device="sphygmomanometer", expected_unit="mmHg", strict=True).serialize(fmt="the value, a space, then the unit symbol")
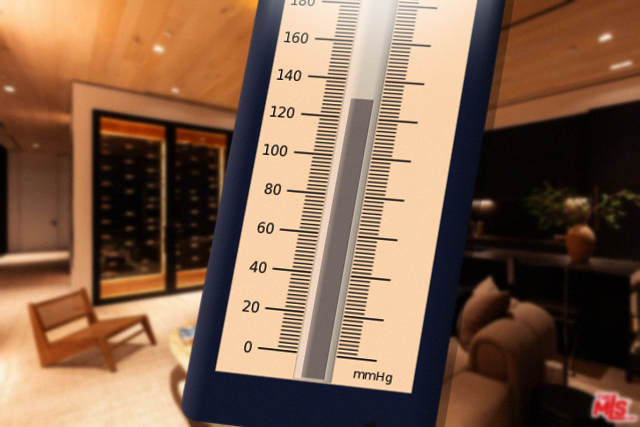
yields 130 mmHg
